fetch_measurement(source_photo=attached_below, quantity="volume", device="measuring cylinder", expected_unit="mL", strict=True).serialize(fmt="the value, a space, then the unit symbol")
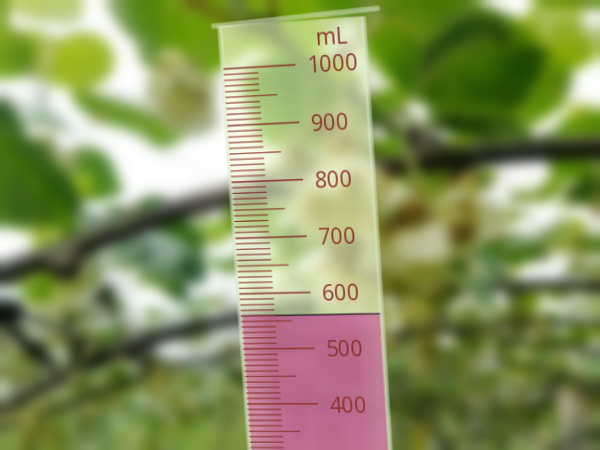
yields 560 mL
